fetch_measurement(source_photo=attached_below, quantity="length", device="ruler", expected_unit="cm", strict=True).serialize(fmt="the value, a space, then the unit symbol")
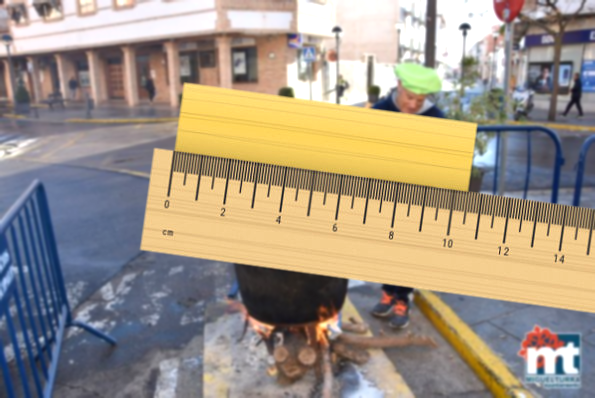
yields 10.5 cm
